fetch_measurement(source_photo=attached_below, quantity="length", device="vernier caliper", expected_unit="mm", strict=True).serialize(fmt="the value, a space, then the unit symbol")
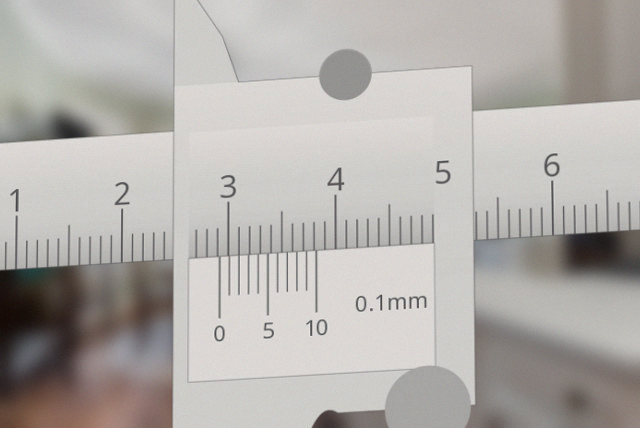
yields 29.2 mm
